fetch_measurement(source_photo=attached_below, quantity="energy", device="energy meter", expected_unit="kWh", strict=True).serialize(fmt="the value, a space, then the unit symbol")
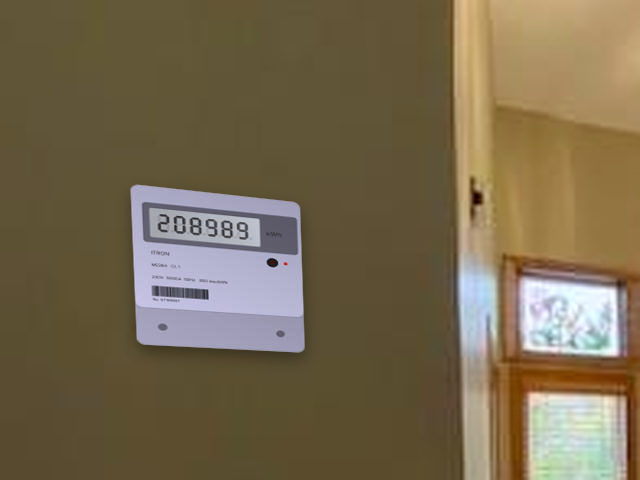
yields 208989 kWh
